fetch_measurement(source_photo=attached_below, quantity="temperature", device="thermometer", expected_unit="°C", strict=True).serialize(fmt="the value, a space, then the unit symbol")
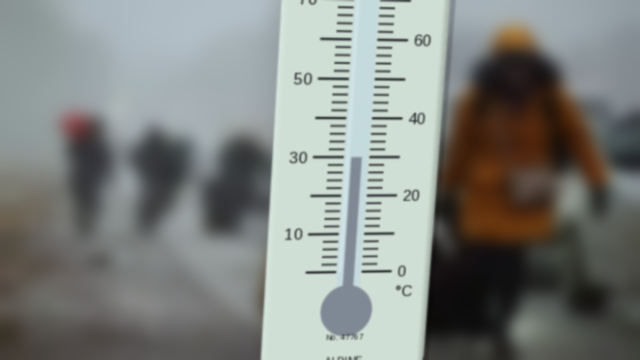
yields 30 °C
